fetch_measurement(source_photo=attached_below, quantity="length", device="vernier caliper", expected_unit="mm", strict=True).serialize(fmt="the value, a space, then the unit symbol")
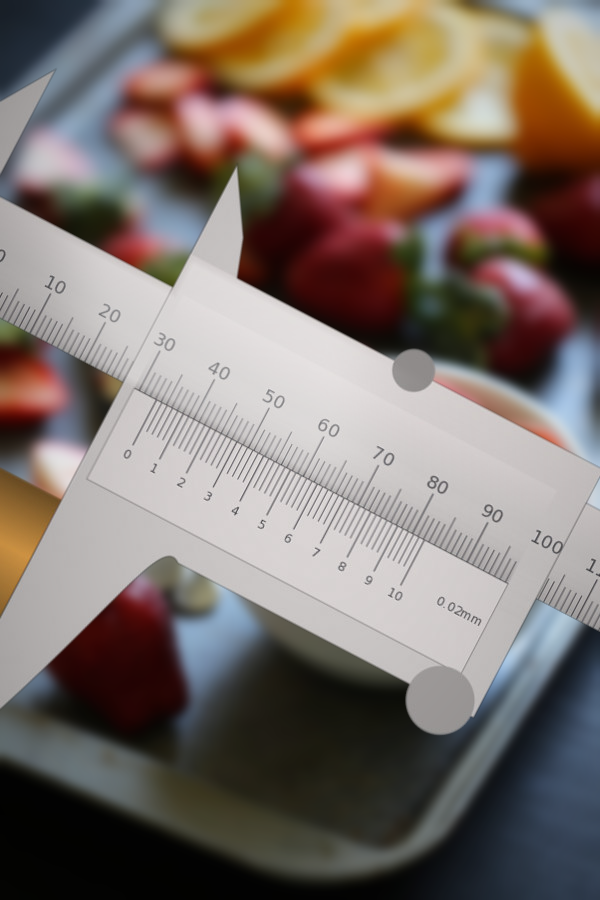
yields 33.2 mm
